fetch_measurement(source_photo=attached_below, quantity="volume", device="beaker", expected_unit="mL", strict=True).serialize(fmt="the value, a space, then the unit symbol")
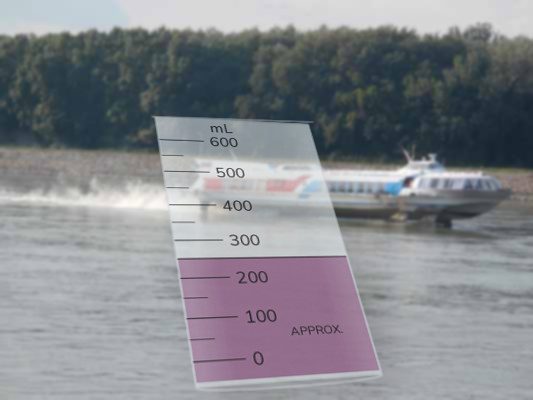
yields 250 mL
